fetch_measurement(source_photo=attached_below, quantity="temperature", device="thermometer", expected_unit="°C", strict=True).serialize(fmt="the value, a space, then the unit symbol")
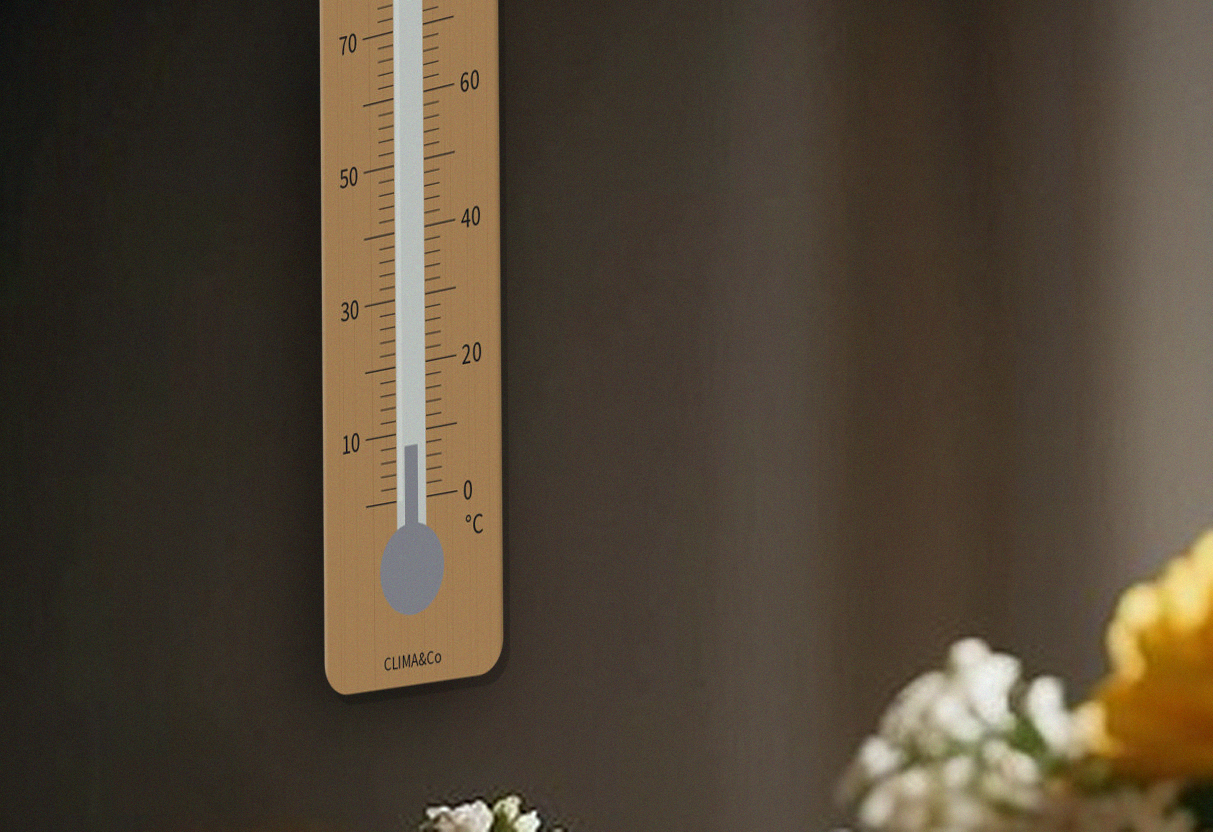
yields 8 °C
